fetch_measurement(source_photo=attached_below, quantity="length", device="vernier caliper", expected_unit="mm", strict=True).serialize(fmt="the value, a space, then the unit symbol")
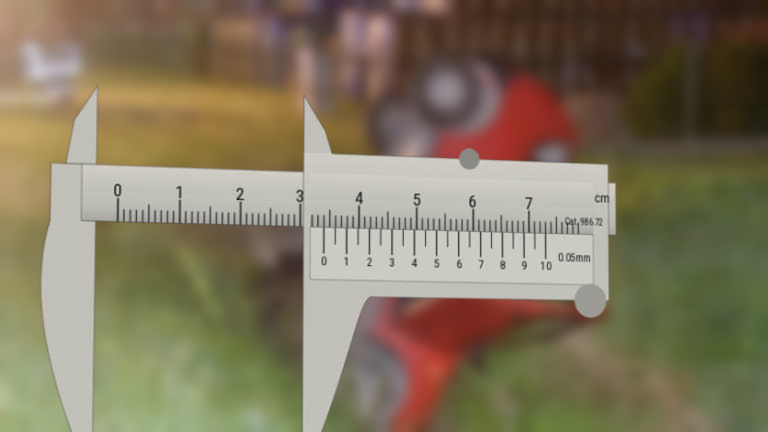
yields 34.0 mm
